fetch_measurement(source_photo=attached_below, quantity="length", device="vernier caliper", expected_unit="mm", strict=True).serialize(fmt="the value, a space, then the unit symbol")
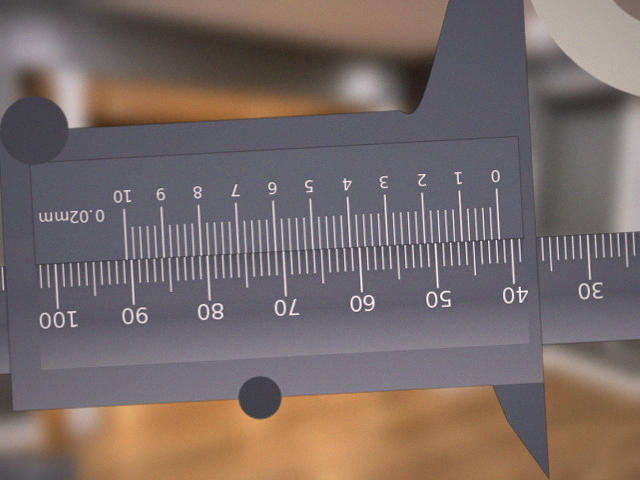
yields 41.6 mm
